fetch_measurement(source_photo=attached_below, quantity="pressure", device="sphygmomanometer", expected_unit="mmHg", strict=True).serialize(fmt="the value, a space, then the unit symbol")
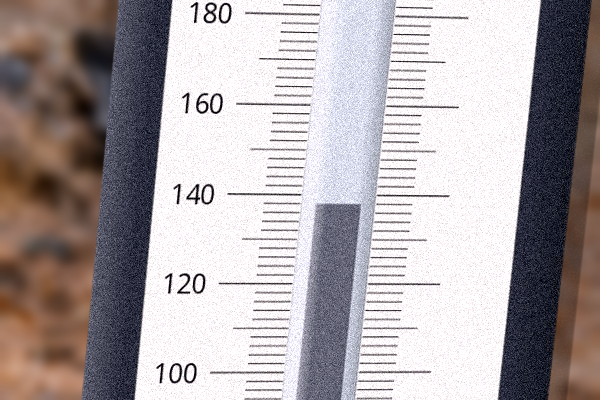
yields 138 mmHg
